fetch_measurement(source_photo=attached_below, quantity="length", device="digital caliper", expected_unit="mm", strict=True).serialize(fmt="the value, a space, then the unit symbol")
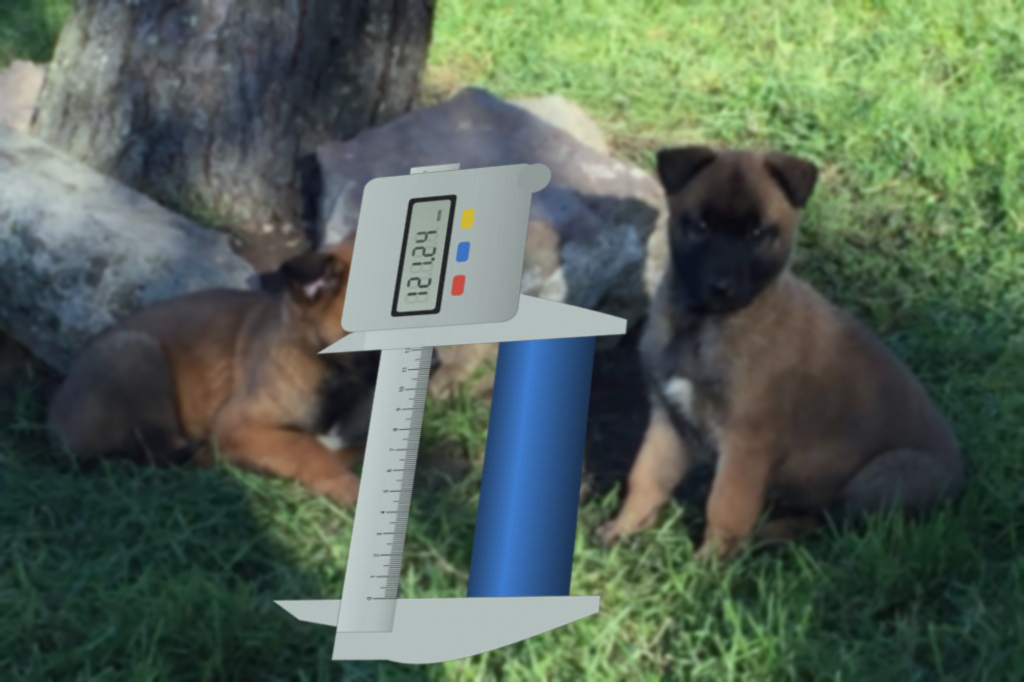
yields 121.24 mm
